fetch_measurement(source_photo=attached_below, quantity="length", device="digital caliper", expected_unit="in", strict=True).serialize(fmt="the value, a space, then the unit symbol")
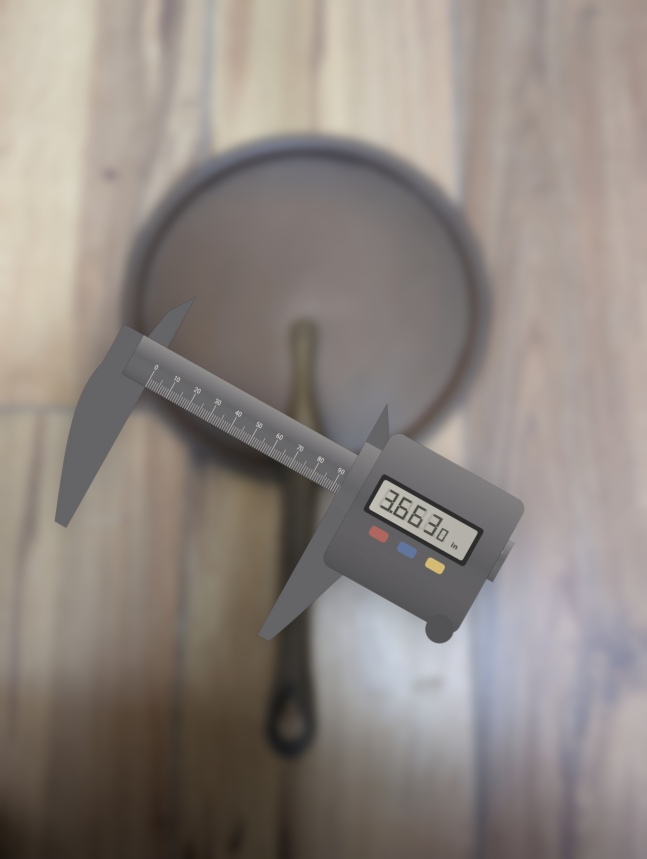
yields 3.6630 in
